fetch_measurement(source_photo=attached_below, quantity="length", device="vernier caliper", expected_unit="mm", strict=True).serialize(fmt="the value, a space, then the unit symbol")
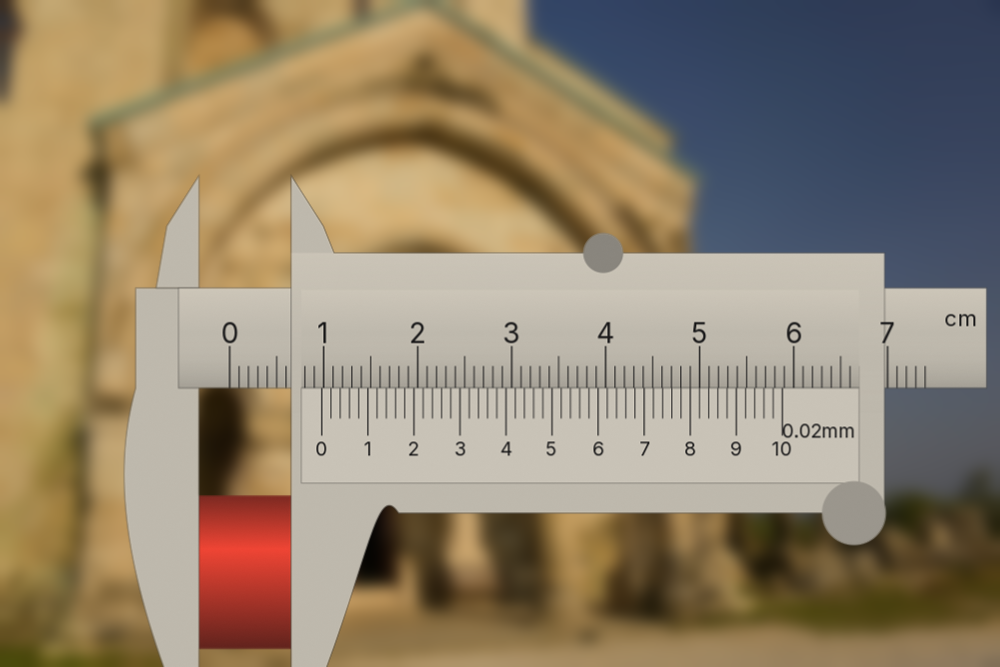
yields 9.8 mm
